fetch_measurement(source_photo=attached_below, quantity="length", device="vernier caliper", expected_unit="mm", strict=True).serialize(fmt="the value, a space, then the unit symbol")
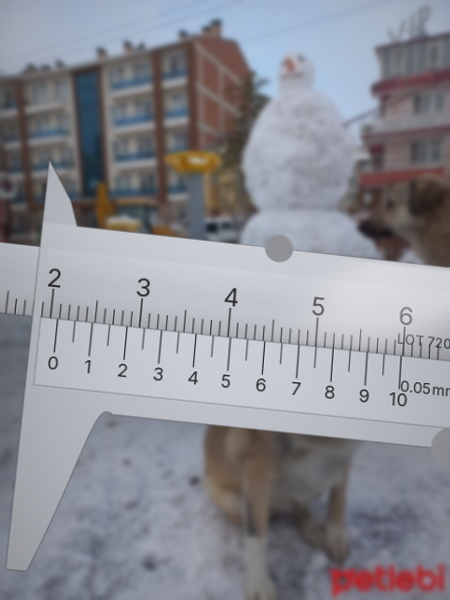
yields 20.8 mm
